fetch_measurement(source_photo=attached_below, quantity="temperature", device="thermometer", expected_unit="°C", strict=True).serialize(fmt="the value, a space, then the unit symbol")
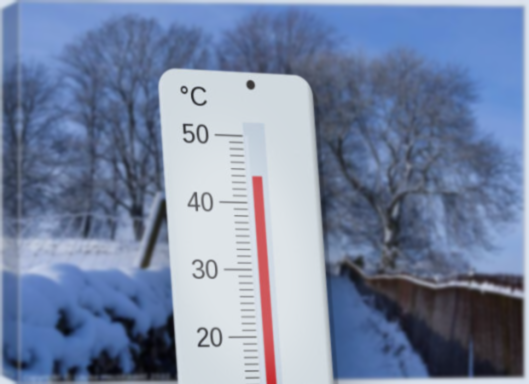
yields 44 °C
